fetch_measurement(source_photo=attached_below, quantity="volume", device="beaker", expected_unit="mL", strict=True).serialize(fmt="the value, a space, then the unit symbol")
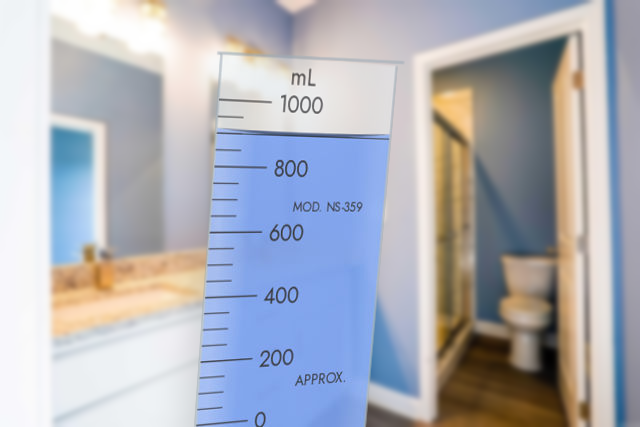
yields 900 mL
